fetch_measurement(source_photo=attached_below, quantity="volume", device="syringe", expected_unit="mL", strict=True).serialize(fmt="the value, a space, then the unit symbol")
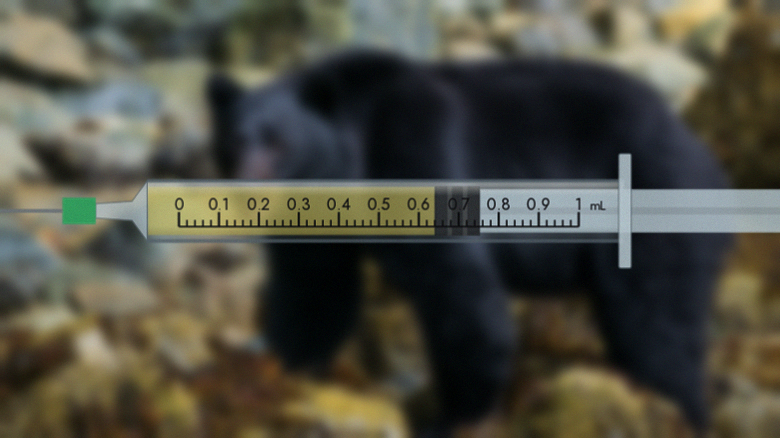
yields 0.64 mL
